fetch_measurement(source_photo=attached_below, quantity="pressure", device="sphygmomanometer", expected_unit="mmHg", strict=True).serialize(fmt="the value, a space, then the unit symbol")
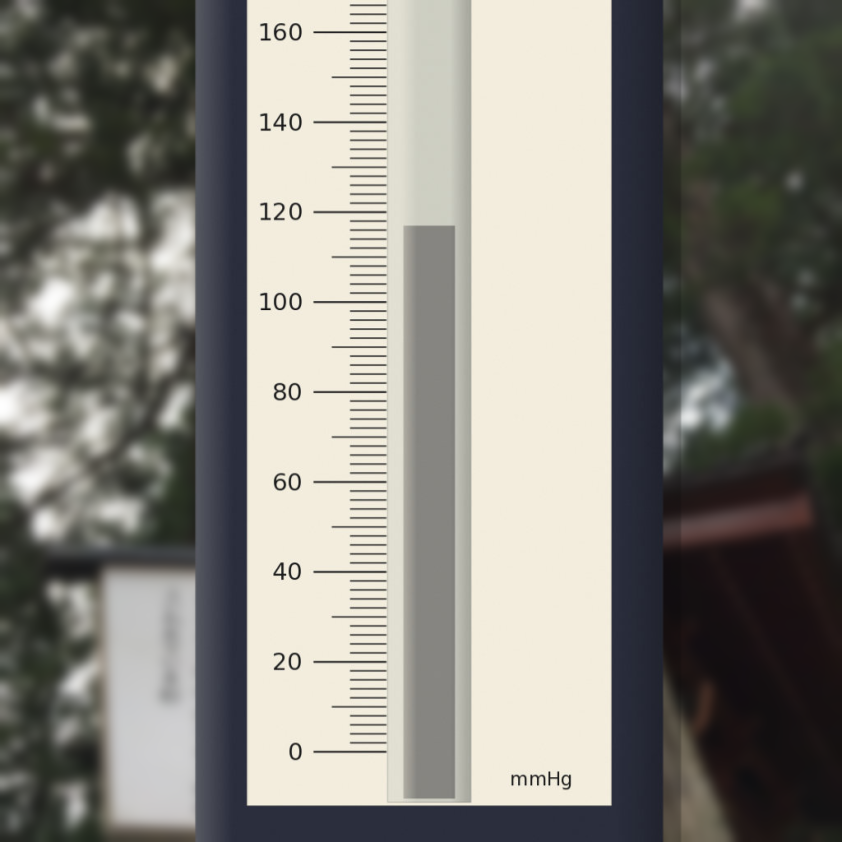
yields 117 mmHg
